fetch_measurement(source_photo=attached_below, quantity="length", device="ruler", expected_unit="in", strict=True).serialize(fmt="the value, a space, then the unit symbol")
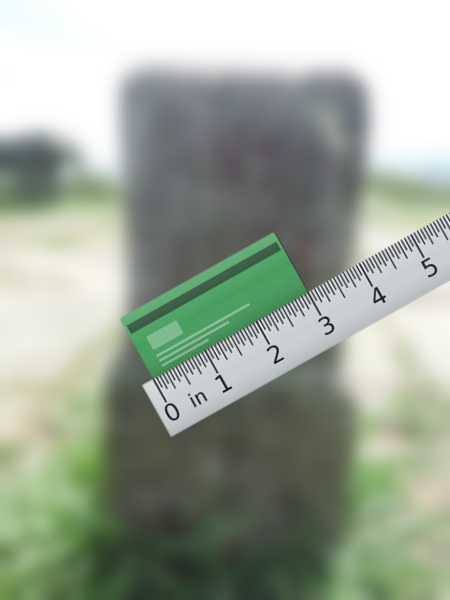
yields 3 in
